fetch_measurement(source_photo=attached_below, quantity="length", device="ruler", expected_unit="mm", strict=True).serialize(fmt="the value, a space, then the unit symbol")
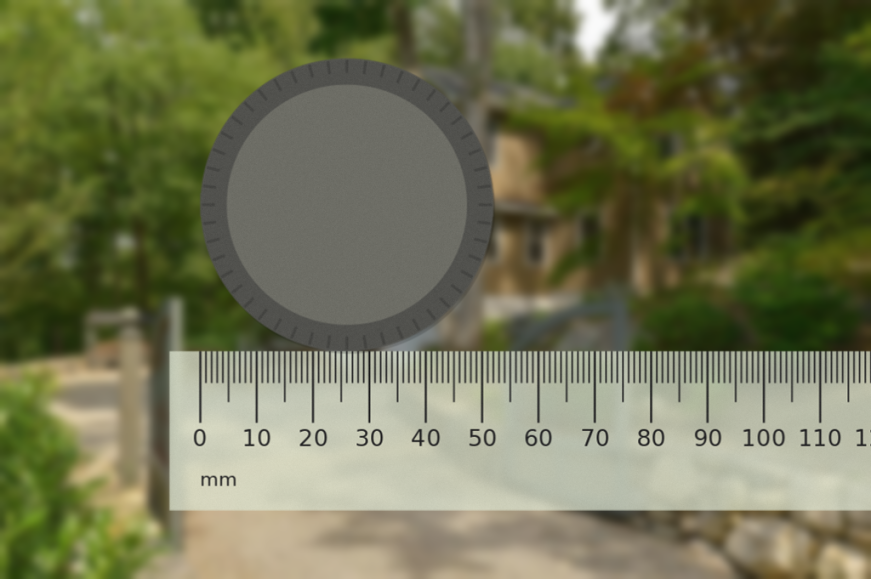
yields 52 mm
